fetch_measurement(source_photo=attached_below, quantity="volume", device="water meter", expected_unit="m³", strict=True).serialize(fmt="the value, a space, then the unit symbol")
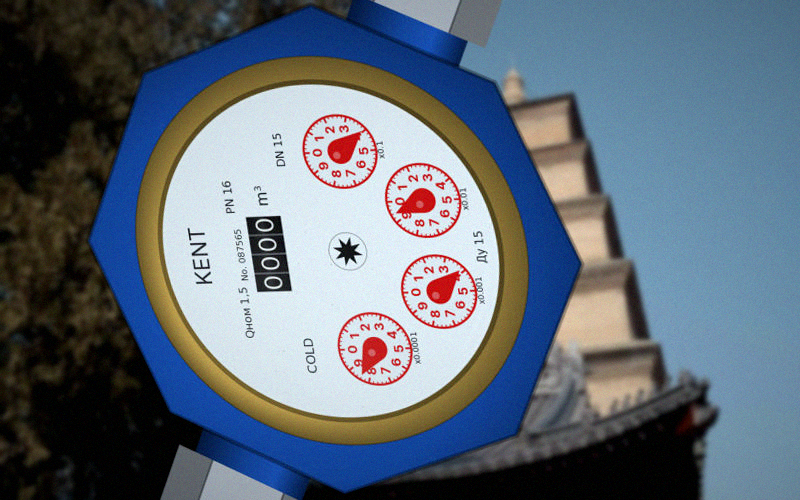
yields 0.3938 m³
